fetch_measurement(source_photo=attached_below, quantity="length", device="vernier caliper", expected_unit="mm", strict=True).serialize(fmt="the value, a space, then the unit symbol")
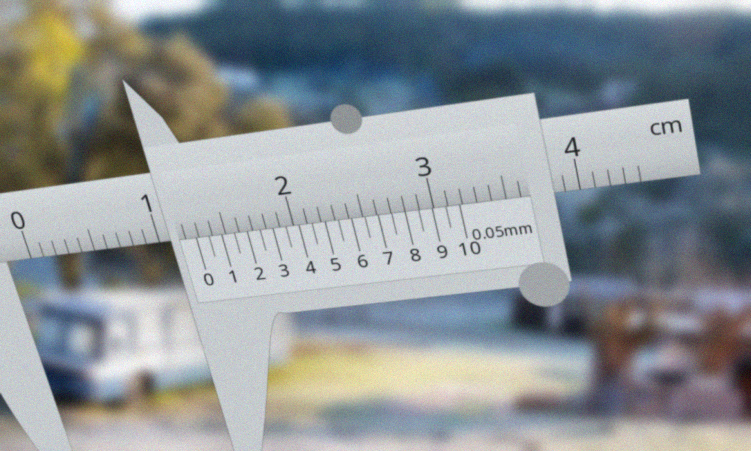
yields 12.8 mm
